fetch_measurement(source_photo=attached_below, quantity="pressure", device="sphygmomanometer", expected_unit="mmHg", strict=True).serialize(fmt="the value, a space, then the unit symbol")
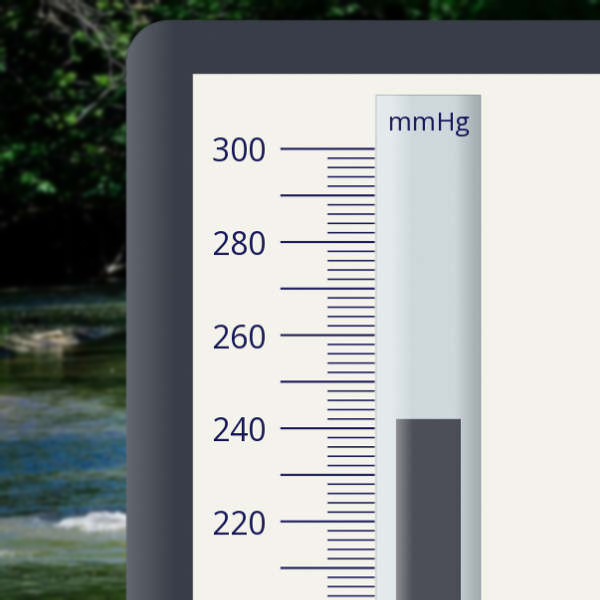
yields 242 mmHg
